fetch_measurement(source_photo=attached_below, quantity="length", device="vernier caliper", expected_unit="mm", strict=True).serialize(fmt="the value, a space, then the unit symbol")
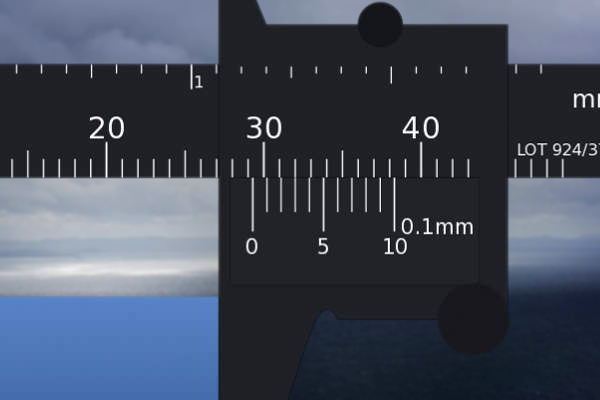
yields 29.3 mm
